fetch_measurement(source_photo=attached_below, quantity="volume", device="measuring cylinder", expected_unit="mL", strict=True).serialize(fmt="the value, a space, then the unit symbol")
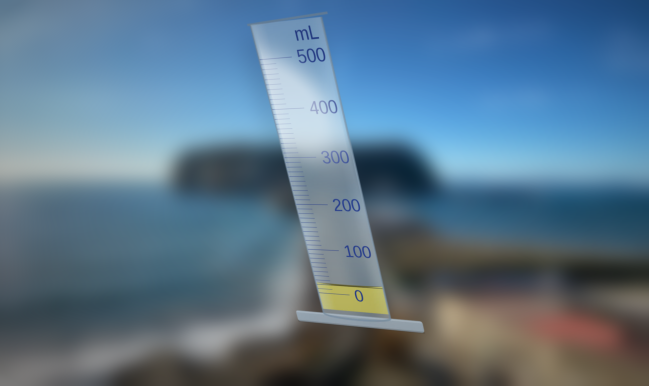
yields 20 mL
